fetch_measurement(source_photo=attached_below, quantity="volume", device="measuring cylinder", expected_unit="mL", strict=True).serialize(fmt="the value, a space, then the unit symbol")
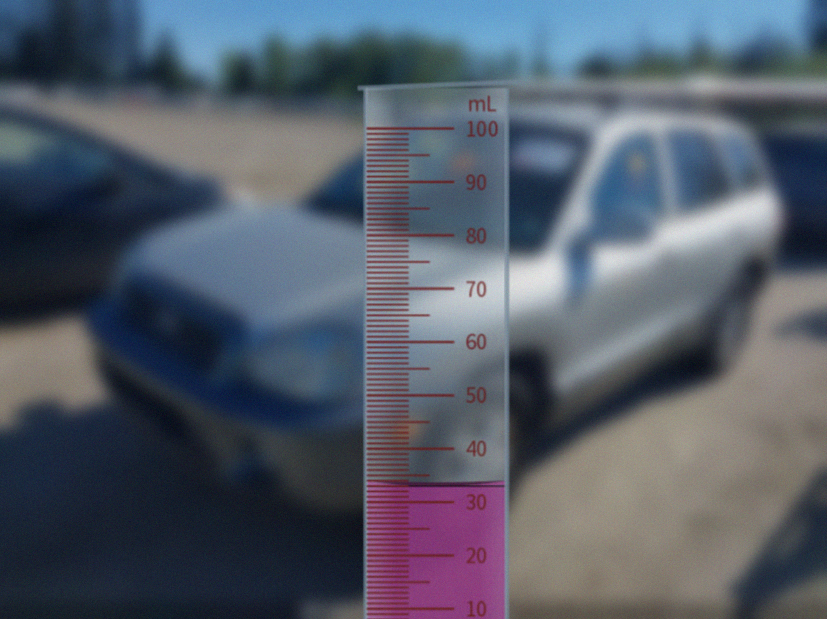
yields 33 mL
